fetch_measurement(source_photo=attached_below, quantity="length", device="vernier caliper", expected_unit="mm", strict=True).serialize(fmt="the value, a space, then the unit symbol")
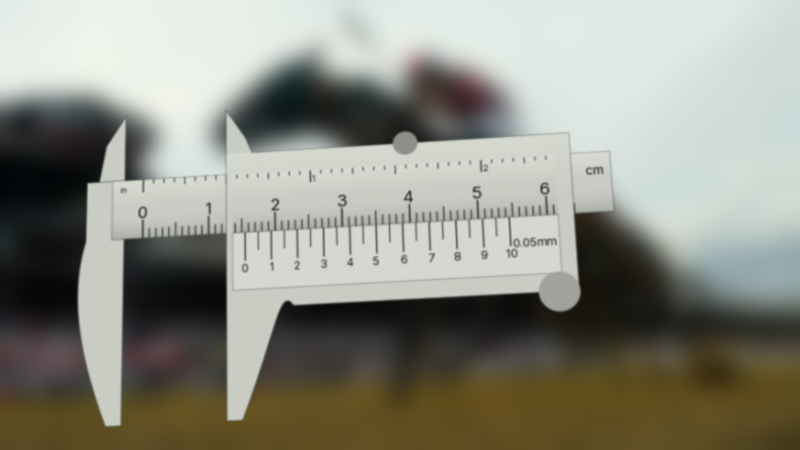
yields 15.5 mm
